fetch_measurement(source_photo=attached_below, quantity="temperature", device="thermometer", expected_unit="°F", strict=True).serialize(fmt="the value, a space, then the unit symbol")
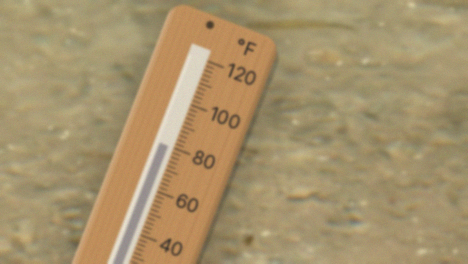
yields 80 °F
